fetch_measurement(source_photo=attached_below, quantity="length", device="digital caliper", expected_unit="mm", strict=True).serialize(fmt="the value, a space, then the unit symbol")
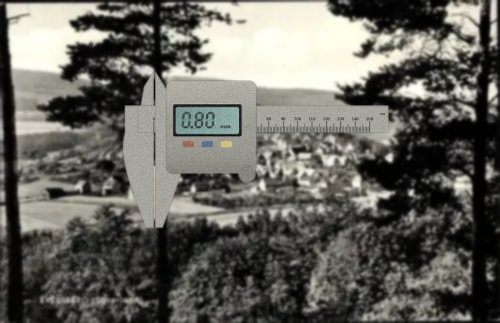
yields 0.80 mm
